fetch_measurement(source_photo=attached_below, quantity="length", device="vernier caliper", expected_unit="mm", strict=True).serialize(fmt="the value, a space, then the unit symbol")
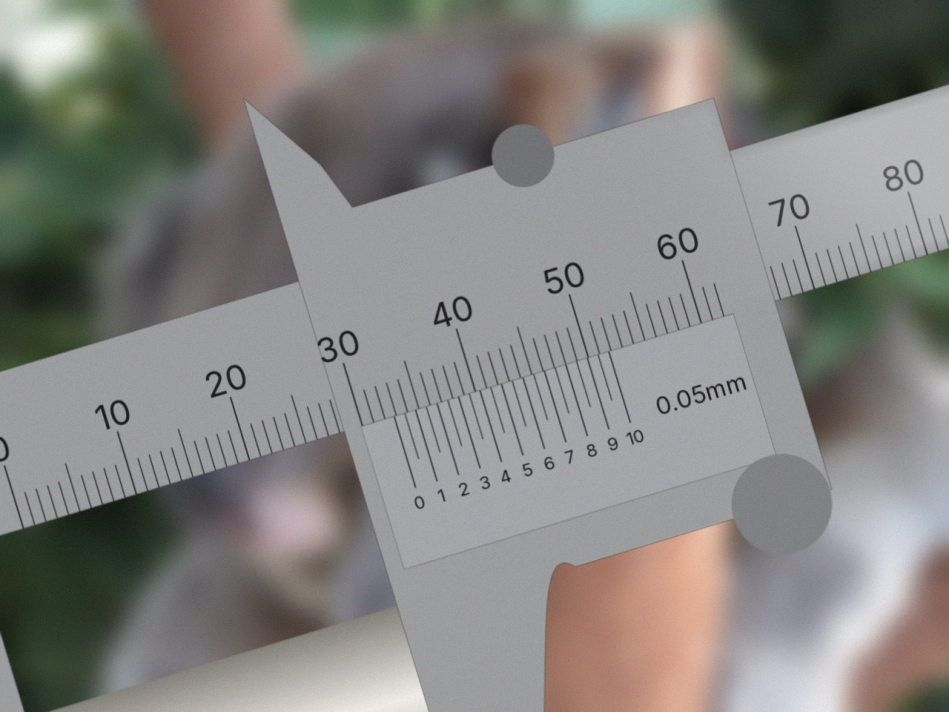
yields 32.8 mm
